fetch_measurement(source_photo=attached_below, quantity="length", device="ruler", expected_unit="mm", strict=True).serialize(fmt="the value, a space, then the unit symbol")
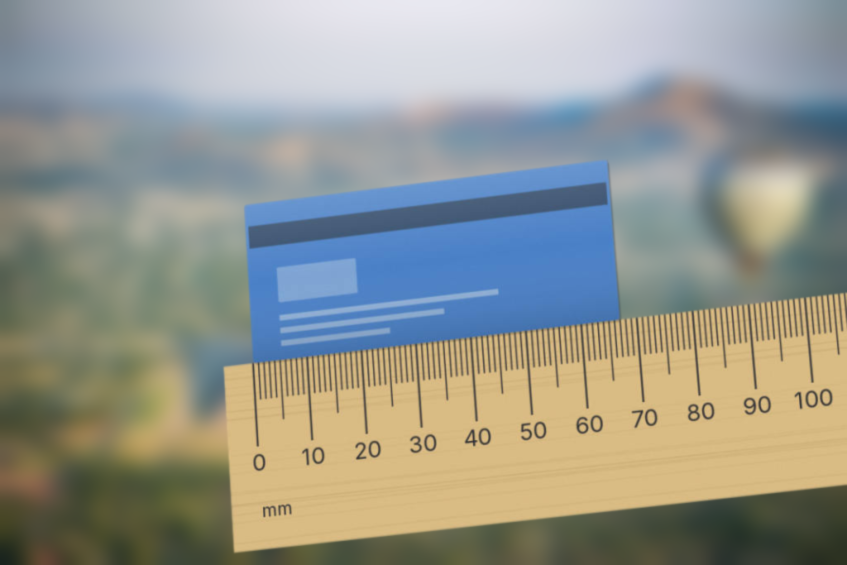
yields 67 mm
